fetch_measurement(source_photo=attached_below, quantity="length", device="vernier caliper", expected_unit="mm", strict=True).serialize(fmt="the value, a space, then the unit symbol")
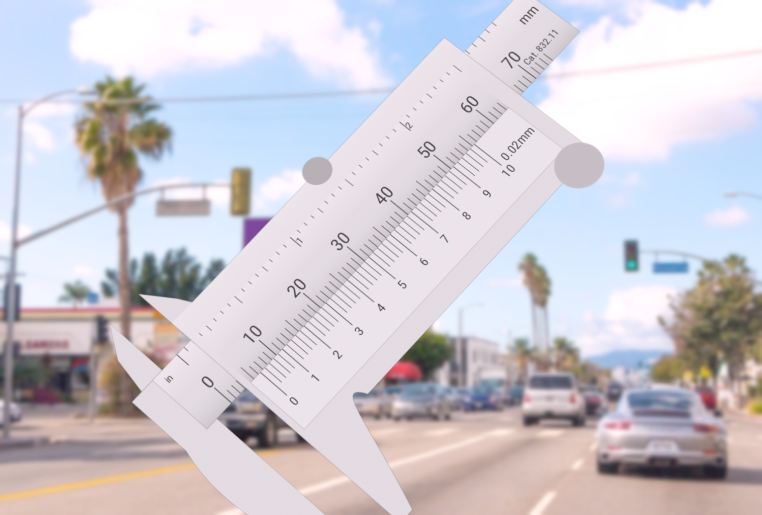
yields 6.4 mm
